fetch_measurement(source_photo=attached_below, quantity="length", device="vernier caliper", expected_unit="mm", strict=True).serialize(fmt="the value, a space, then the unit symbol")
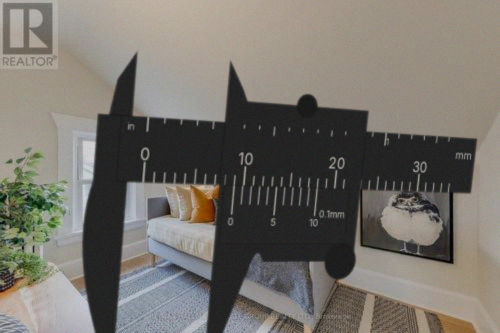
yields 9.0 mm
